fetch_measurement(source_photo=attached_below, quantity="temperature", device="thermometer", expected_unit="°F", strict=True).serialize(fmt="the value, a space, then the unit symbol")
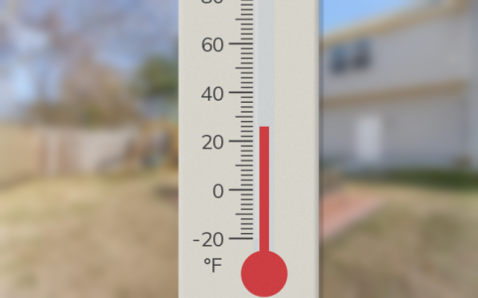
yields 26 °F
